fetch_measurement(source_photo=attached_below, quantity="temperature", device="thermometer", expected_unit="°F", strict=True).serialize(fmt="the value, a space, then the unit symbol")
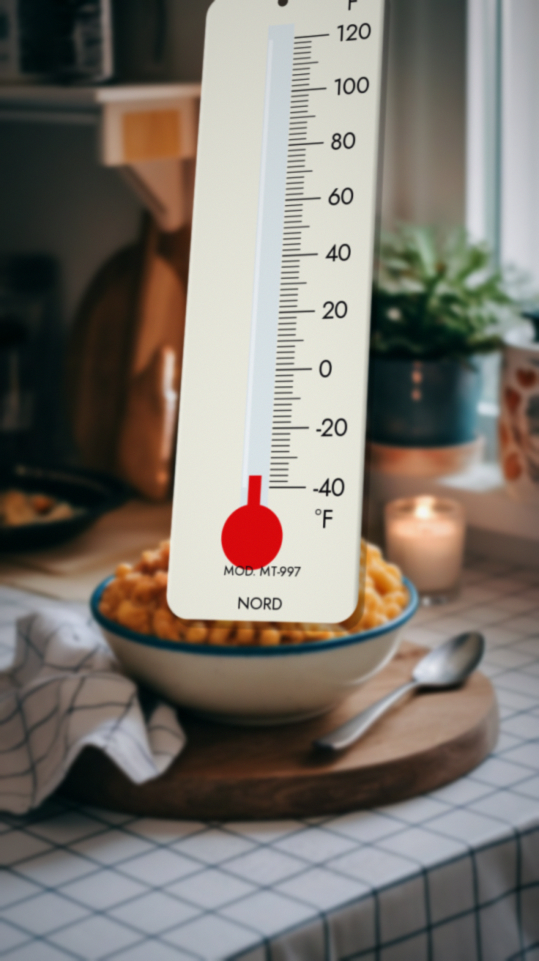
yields -36 °F
